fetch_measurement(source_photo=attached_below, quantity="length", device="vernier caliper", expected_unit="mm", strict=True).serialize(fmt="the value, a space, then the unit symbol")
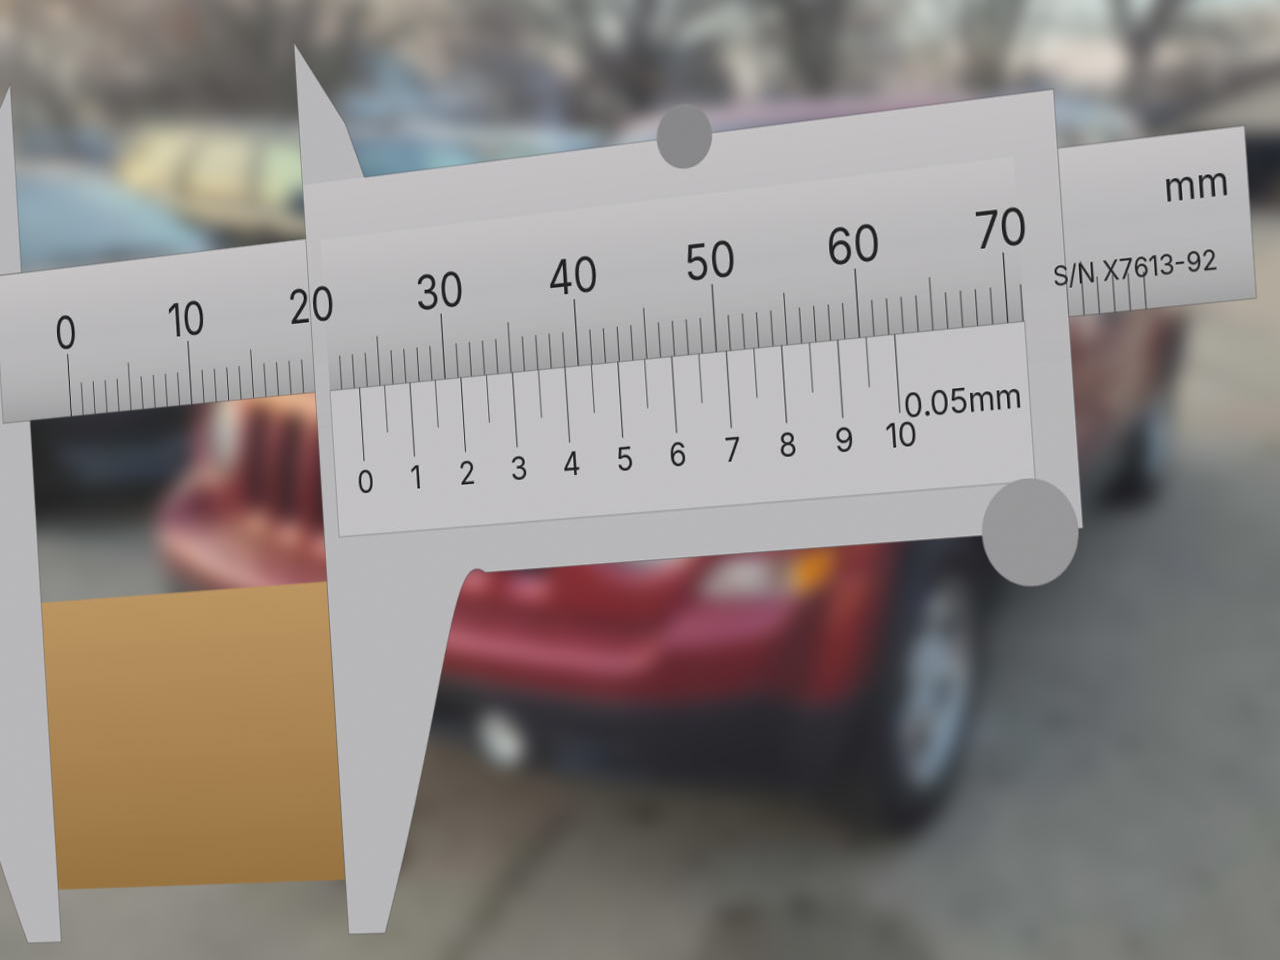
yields 23.4 mm
